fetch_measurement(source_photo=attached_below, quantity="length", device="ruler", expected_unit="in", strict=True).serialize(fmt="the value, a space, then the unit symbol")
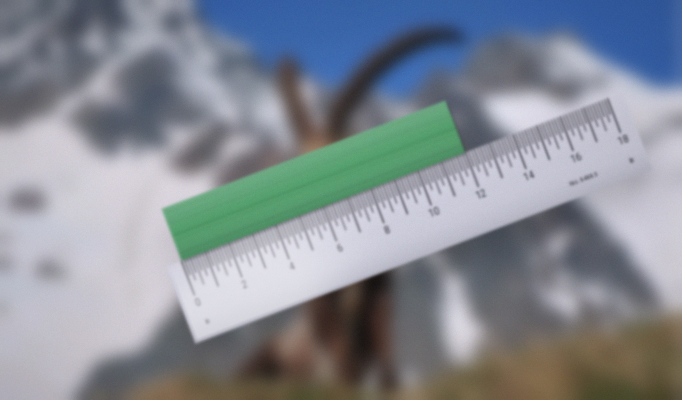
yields 12 in
